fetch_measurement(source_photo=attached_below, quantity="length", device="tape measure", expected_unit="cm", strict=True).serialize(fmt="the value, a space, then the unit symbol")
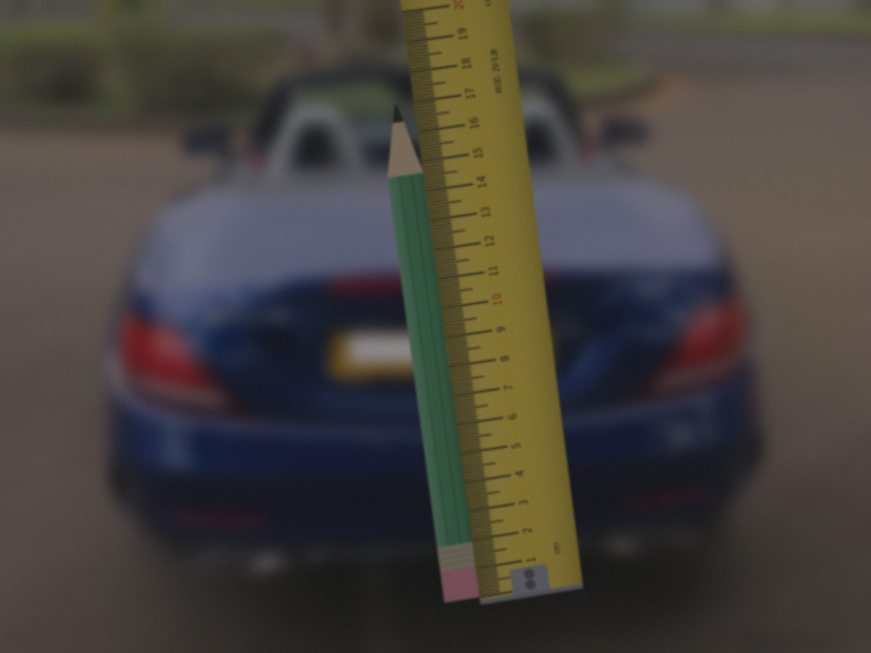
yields 17 cm
